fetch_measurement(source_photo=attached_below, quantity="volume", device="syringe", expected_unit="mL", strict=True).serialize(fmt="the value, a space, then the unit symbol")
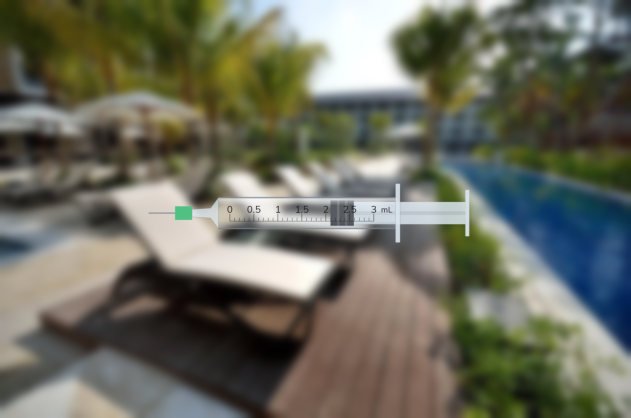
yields 2.1 mL
